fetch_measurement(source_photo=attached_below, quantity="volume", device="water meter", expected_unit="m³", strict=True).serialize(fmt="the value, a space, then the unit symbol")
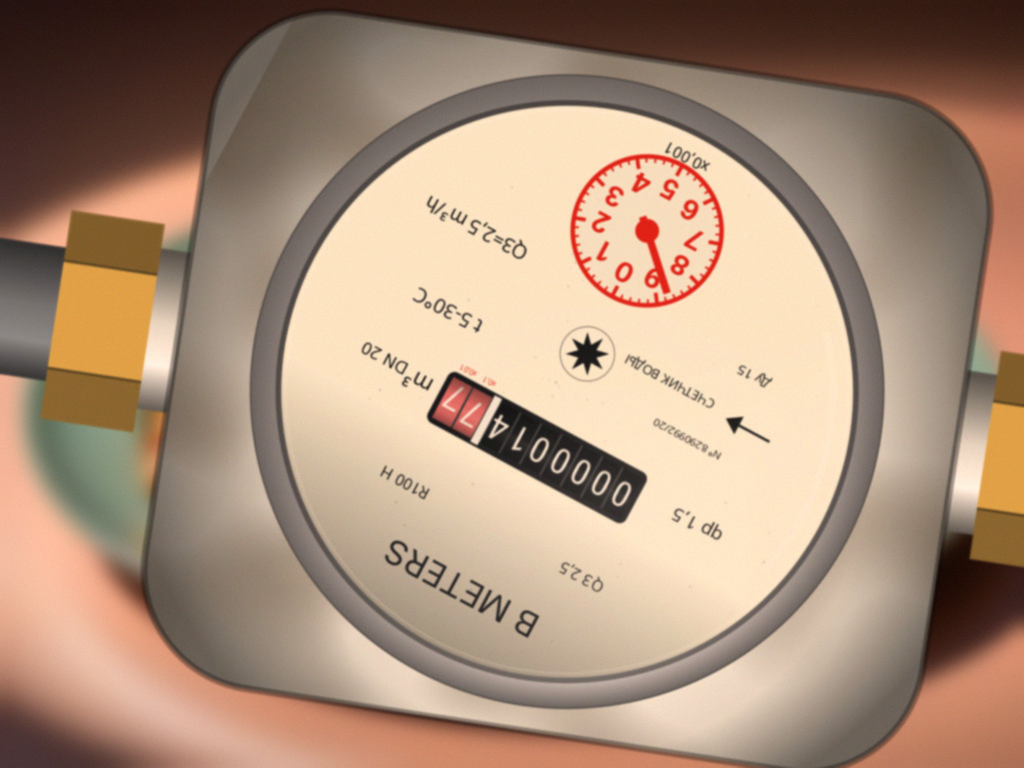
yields 14.768 m³
